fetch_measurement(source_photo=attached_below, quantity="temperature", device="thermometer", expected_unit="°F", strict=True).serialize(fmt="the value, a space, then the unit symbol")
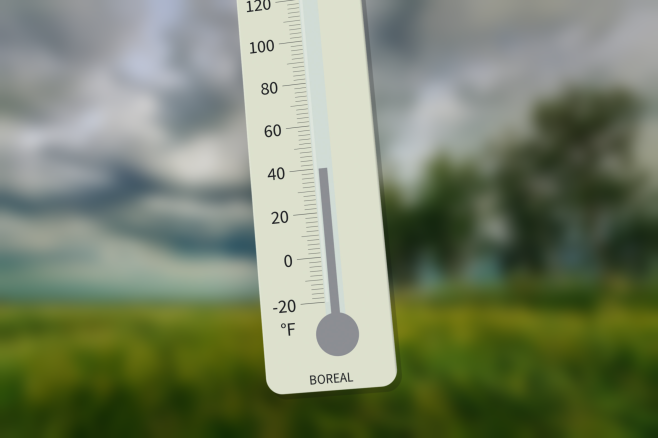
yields 40 °F
